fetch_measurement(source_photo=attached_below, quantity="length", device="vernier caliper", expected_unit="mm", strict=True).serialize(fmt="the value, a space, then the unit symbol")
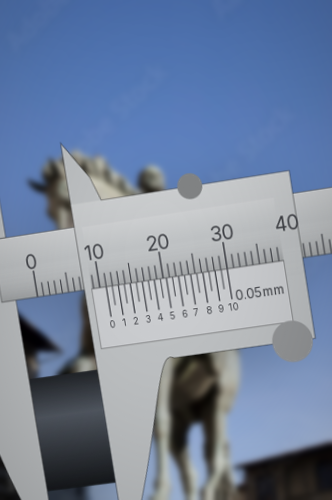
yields 11.0 mm
